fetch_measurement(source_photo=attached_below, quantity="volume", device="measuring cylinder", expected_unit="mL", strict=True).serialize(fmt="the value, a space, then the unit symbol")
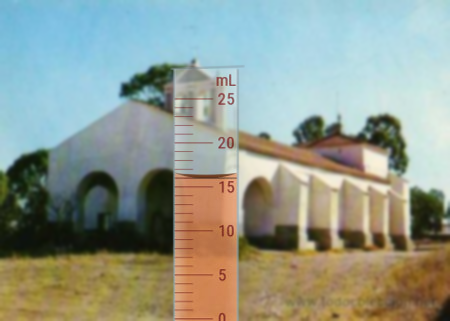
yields 16 mL
